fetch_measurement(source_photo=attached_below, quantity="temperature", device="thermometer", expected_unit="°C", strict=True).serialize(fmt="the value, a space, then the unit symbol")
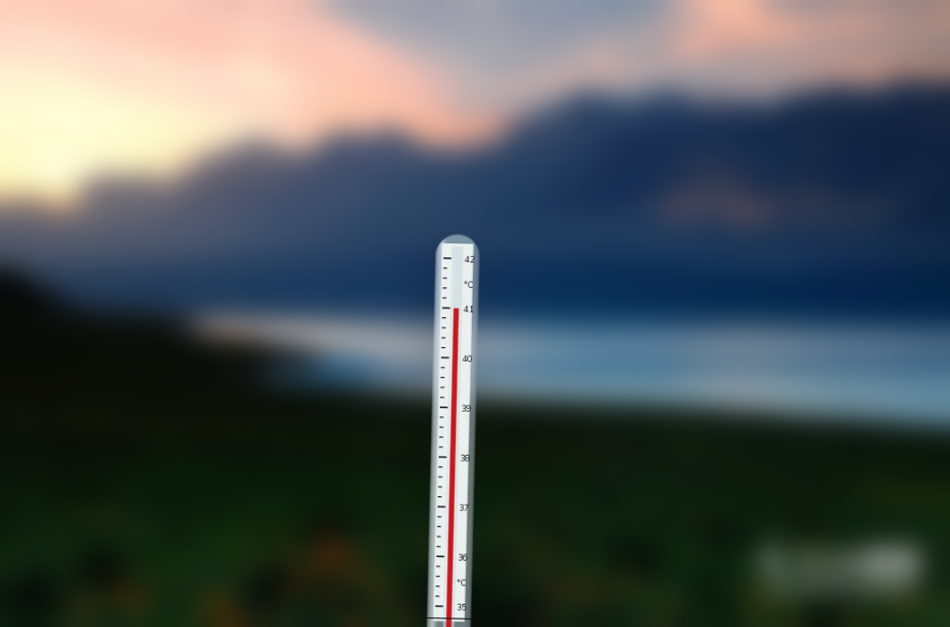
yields 41 °C
